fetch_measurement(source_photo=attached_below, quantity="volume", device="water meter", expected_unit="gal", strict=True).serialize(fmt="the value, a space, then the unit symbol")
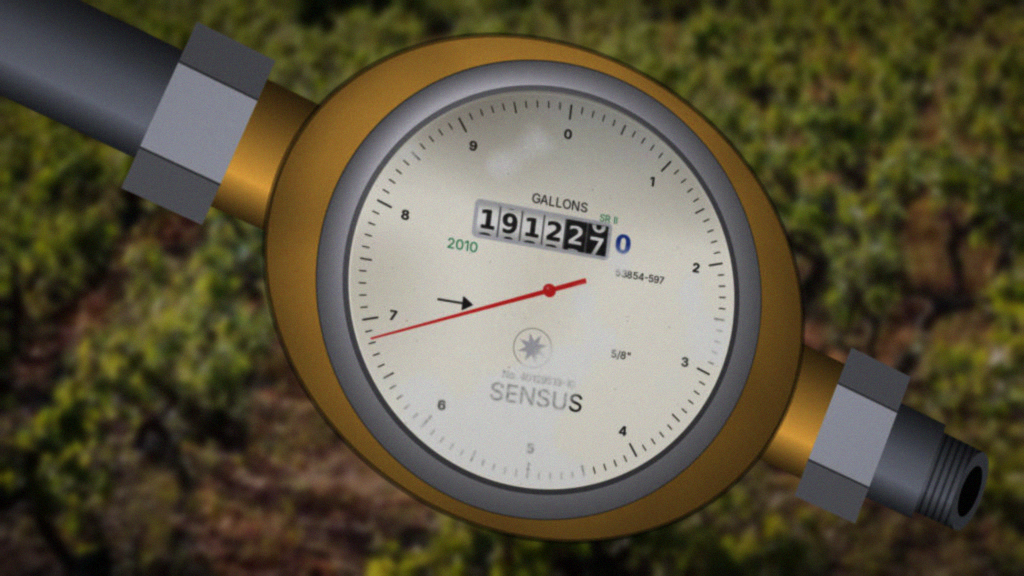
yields 1912266.8 gal
